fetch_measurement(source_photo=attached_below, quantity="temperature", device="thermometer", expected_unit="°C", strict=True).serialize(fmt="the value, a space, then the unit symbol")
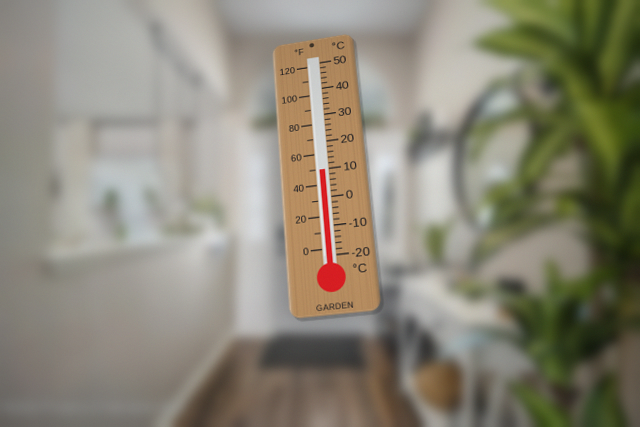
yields 10 °C
